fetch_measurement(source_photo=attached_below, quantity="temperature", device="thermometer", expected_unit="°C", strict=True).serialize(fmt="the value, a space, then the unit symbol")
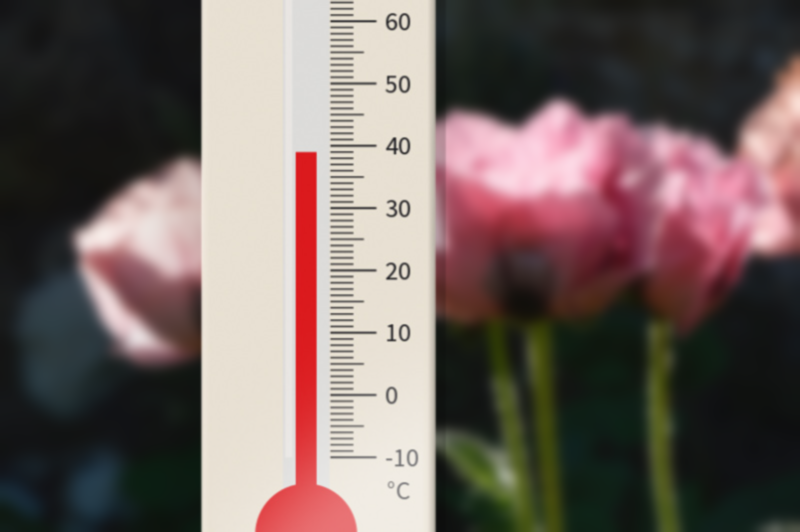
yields 39 °C
